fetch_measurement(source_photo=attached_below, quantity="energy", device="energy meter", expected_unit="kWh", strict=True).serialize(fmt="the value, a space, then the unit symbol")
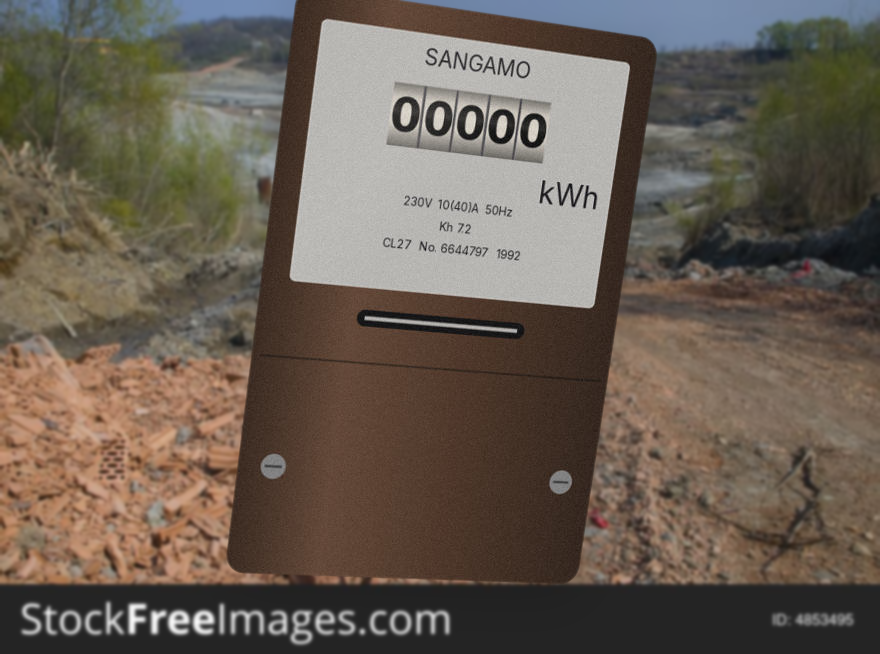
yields 0 kWh
